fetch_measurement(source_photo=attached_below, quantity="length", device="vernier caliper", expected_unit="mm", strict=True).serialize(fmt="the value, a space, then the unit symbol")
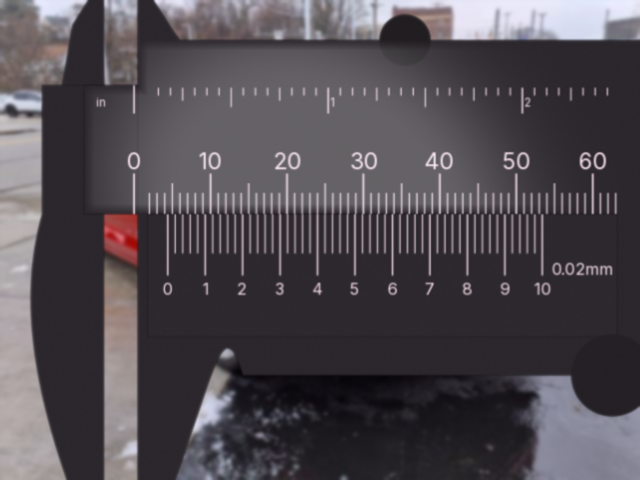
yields 4.4 mm
